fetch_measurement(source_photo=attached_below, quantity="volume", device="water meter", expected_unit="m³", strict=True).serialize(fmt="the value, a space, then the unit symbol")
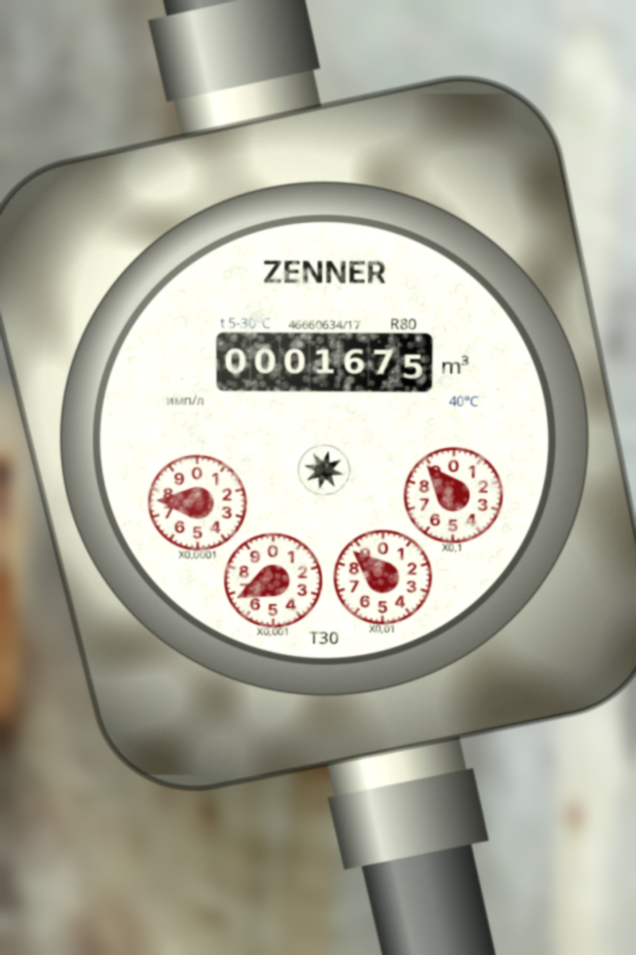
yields 1674.8867 m³
